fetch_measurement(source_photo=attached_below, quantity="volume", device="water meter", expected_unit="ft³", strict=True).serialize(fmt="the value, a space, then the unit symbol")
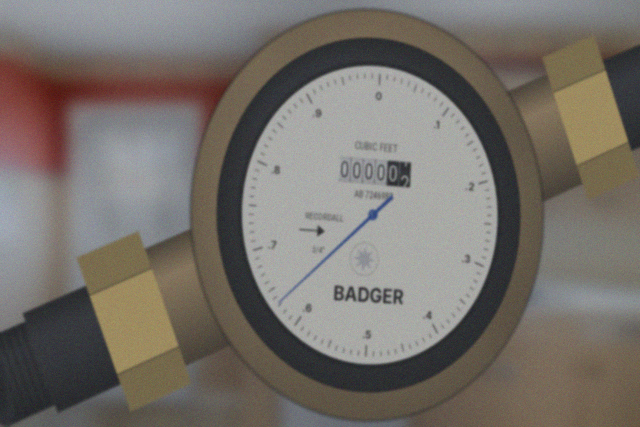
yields 1.63 ft³
